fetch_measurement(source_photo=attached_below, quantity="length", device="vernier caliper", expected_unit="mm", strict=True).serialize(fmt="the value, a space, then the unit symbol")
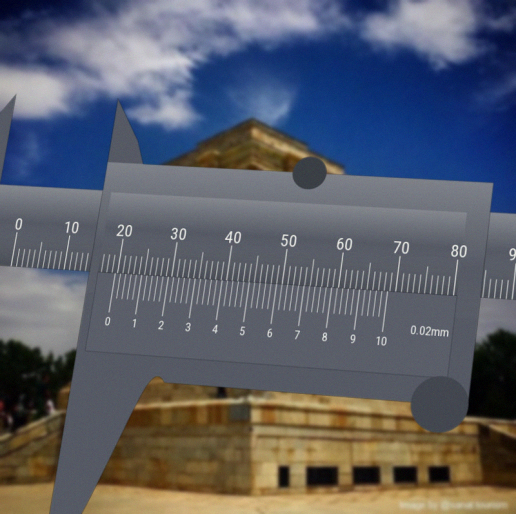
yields 19.6 mm
